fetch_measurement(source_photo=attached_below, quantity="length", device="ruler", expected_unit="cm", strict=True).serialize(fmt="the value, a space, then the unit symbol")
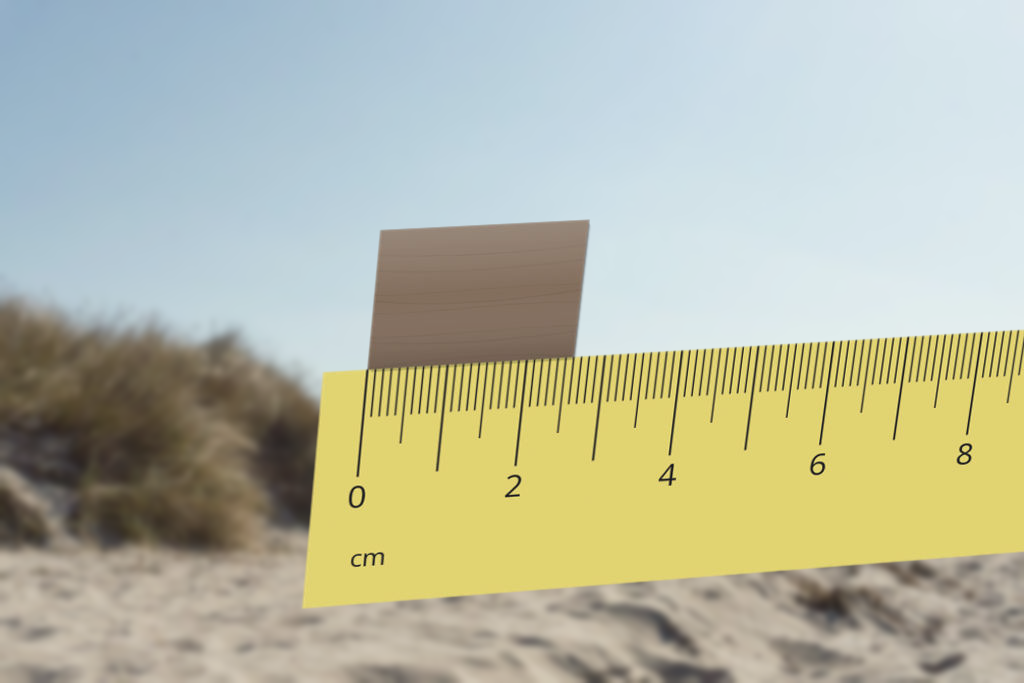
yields 2.6 cm
